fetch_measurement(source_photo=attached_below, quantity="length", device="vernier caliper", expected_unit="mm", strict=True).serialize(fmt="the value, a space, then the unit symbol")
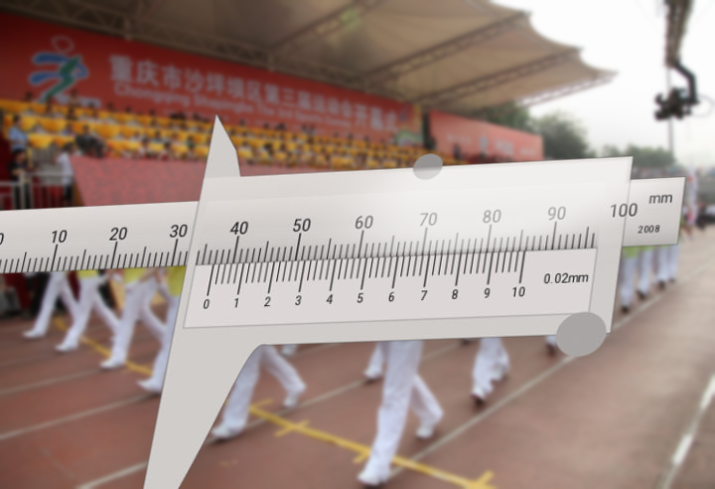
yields 36.8 mm
